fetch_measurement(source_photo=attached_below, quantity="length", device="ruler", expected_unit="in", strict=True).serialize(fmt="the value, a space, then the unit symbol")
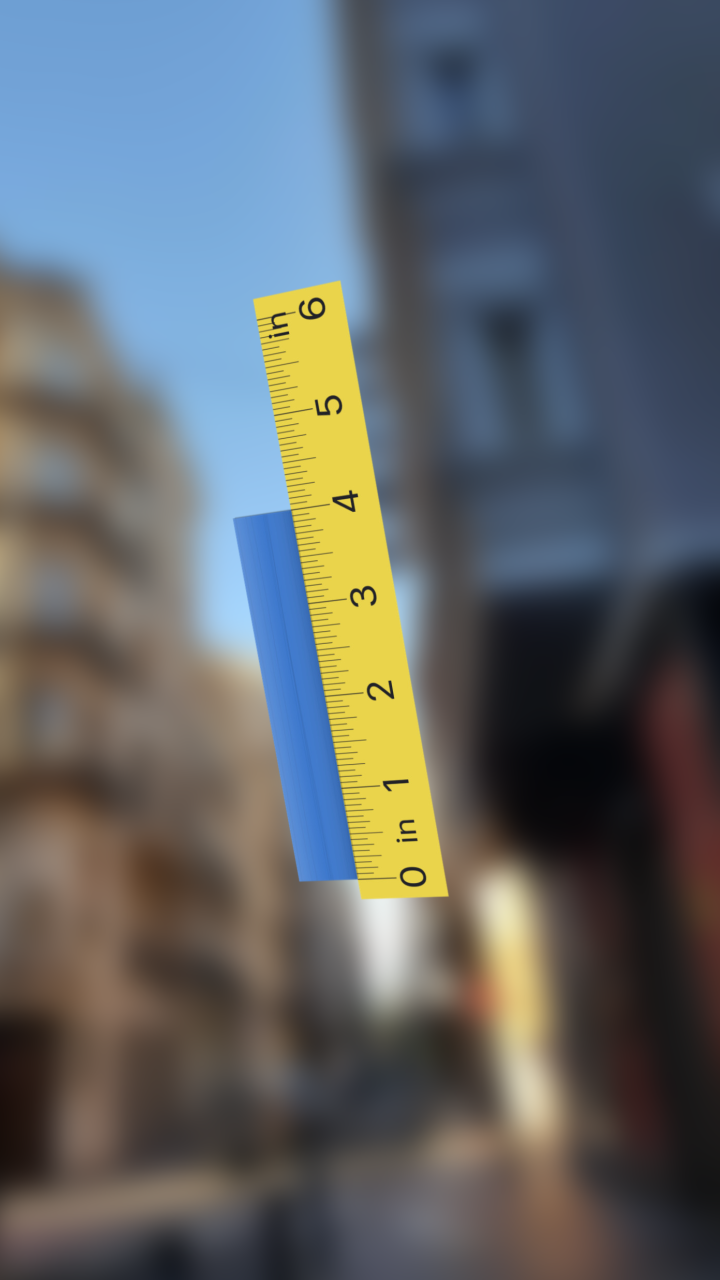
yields 4 in
